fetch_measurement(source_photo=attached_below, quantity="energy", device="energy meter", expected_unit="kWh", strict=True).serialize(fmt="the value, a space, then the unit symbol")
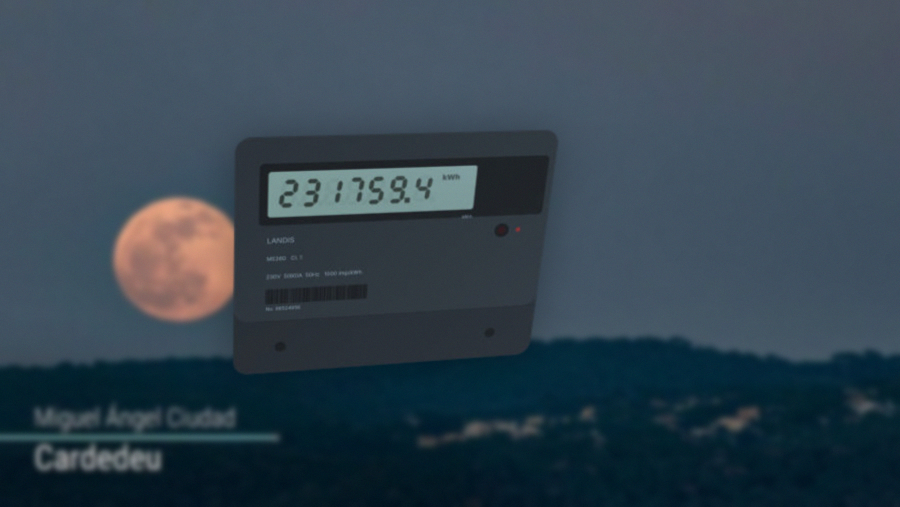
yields 231759.4 kWh
